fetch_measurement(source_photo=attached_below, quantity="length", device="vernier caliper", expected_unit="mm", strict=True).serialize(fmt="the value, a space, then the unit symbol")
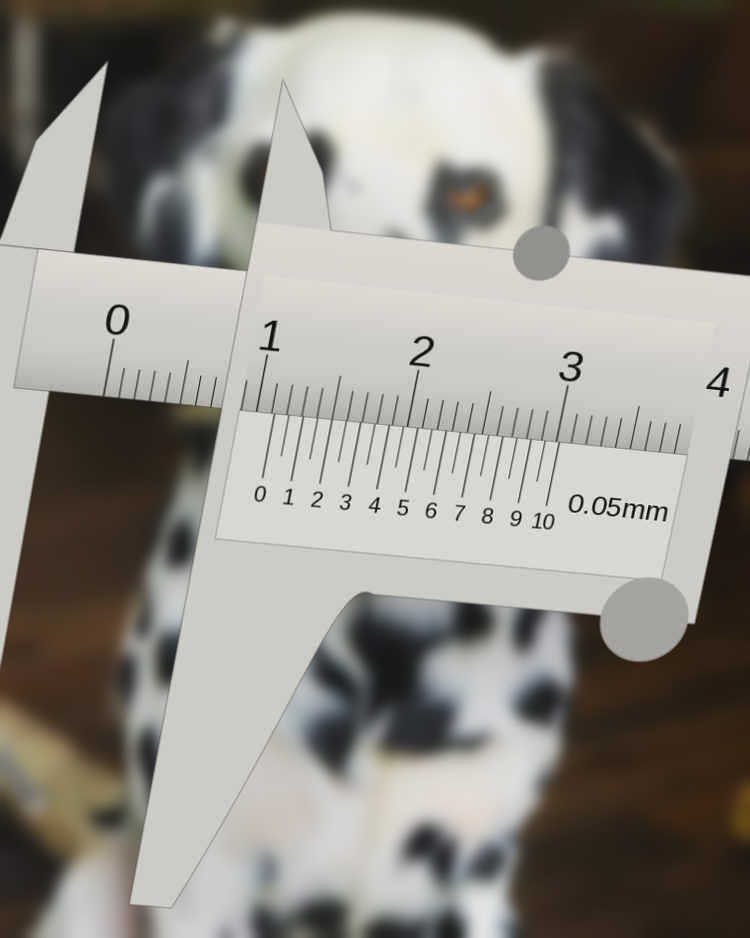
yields 11.2 mm
